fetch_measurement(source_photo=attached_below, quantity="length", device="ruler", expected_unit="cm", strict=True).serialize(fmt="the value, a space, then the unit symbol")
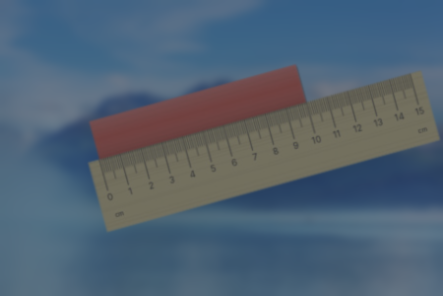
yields 10 cm
